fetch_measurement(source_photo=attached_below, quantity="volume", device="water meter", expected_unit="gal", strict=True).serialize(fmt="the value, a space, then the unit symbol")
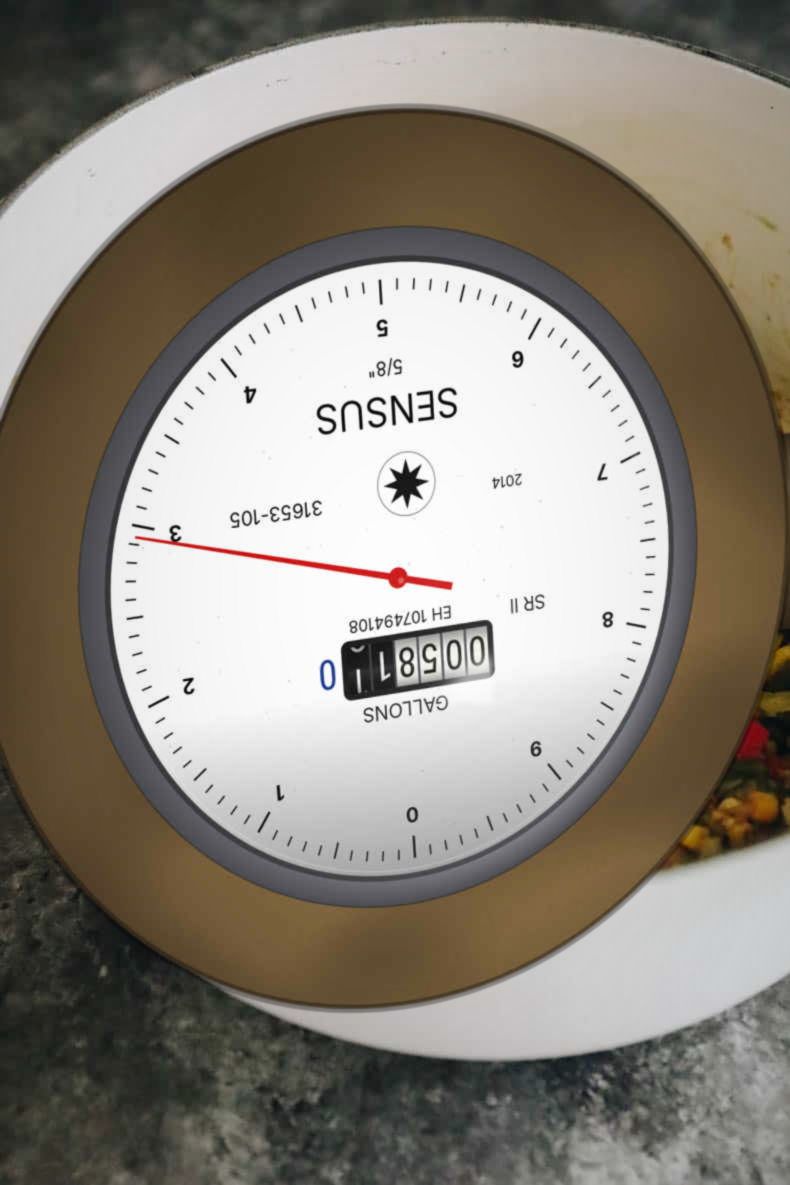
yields 58112.9 gal
